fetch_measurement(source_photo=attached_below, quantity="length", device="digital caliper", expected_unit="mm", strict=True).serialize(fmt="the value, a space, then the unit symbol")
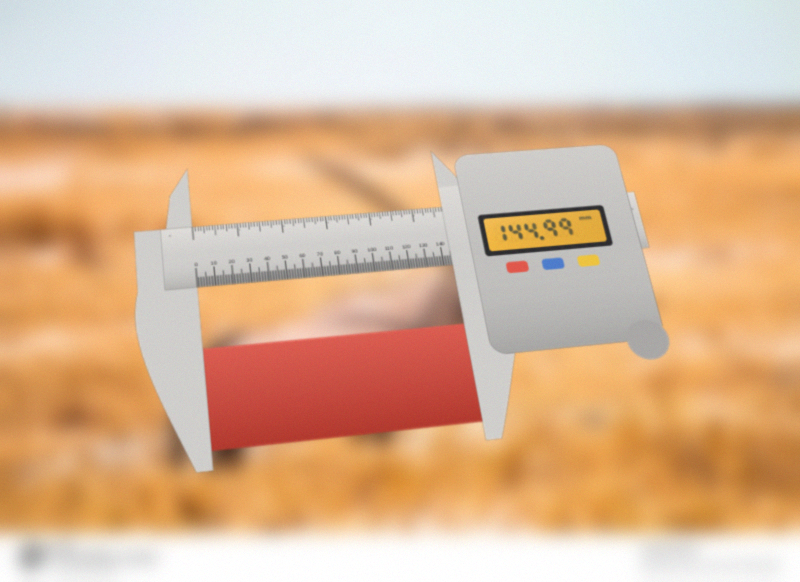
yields 144.99 mm
